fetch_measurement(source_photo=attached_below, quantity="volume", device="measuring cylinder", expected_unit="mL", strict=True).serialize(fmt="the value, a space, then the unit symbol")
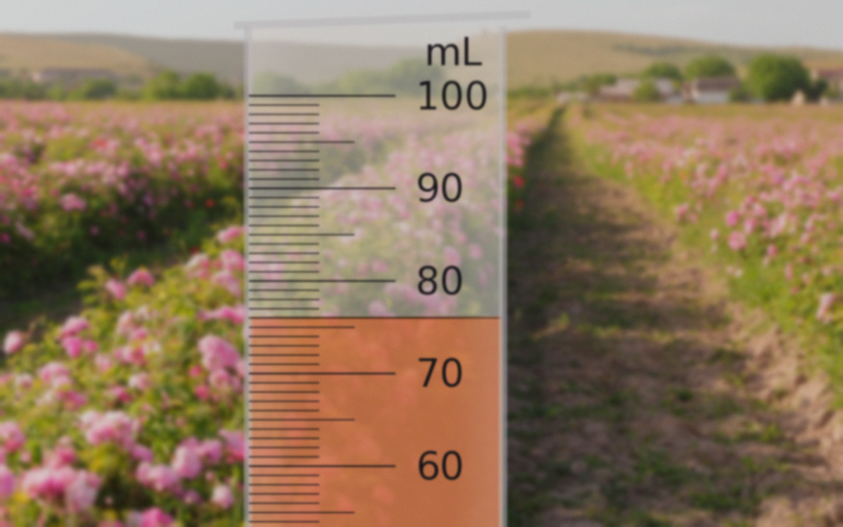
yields 76 mL
